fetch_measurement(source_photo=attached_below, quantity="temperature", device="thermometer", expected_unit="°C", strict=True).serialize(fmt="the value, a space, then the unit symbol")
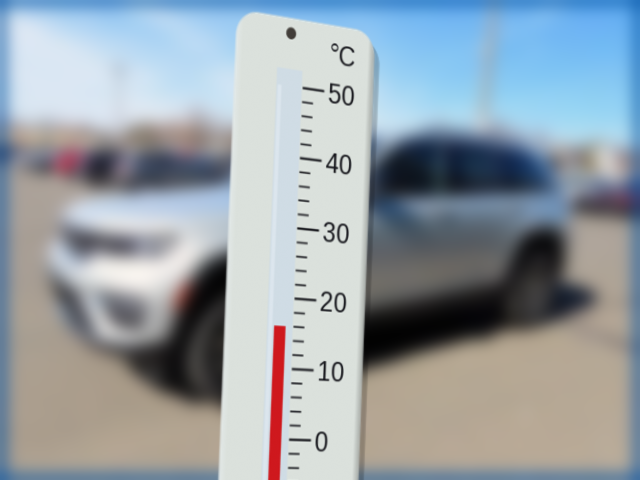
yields 16 °C
